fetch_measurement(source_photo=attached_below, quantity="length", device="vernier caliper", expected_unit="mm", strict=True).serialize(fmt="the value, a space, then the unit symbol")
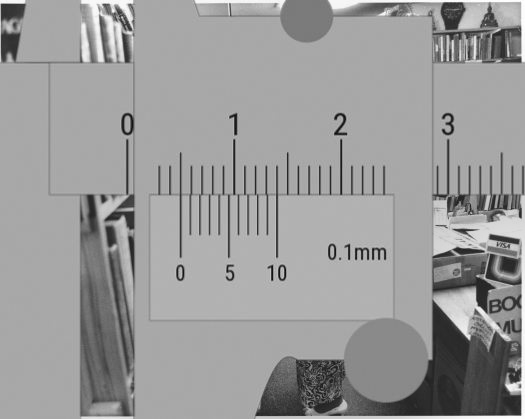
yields 5.0 mm
